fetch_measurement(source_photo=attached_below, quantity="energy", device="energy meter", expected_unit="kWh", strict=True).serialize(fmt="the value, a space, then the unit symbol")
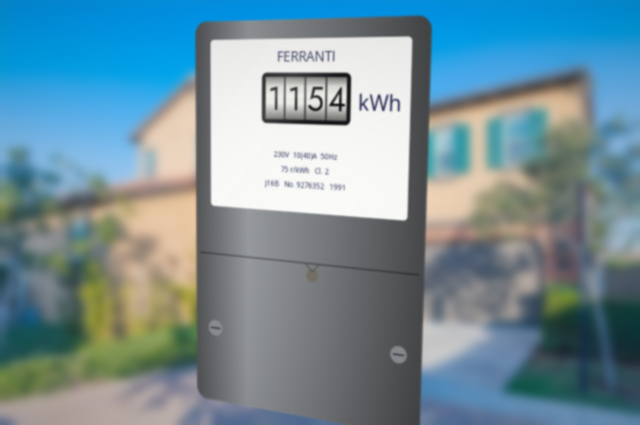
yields 1154 kWh
